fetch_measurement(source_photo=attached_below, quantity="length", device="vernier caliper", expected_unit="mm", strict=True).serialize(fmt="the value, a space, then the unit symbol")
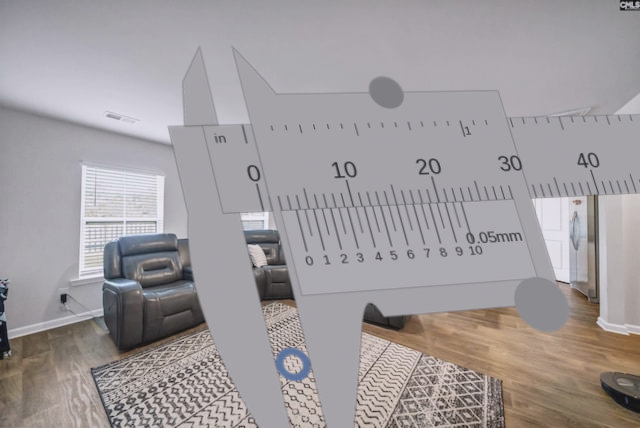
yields 3.6 mm
